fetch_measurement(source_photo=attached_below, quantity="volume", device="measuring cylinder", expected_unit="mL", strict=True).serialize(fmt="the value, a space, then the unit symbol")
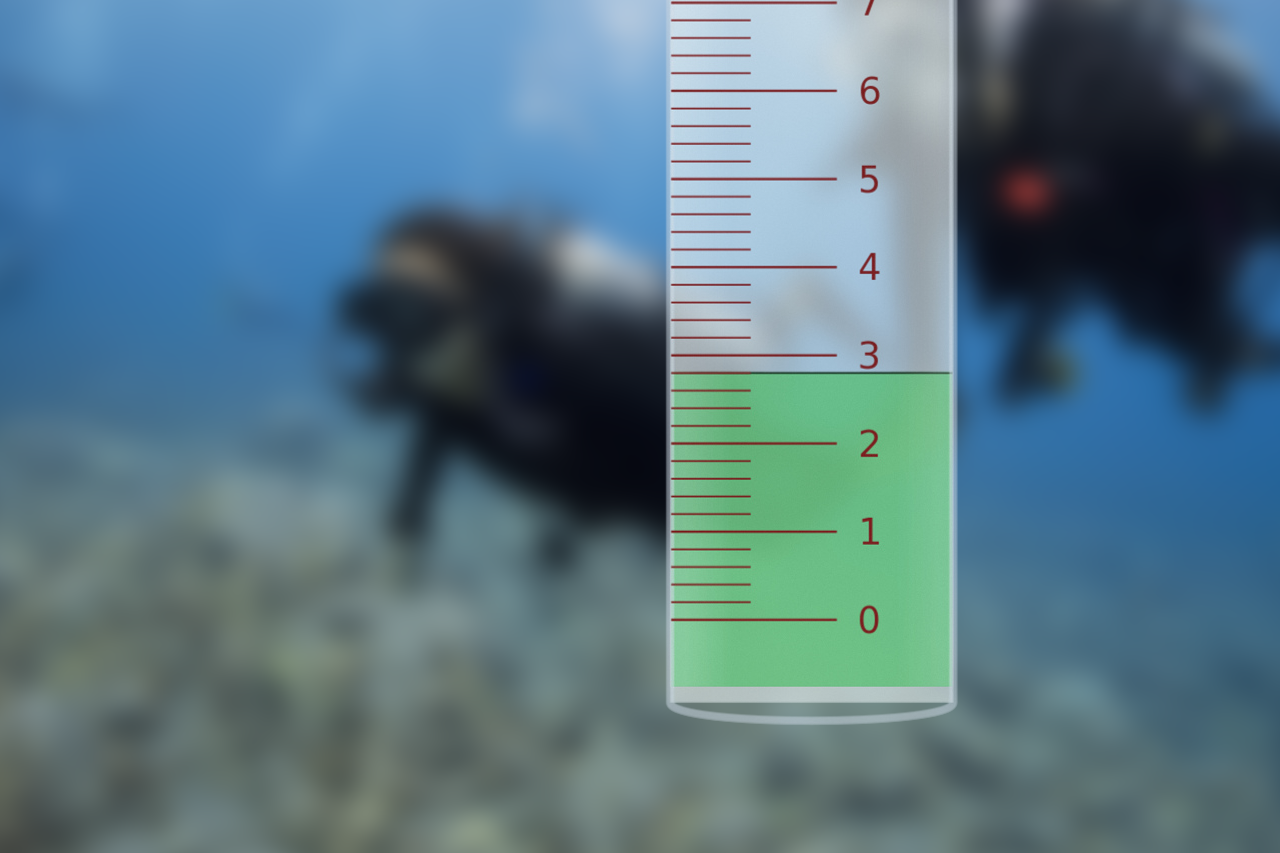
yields 2.8 mL
